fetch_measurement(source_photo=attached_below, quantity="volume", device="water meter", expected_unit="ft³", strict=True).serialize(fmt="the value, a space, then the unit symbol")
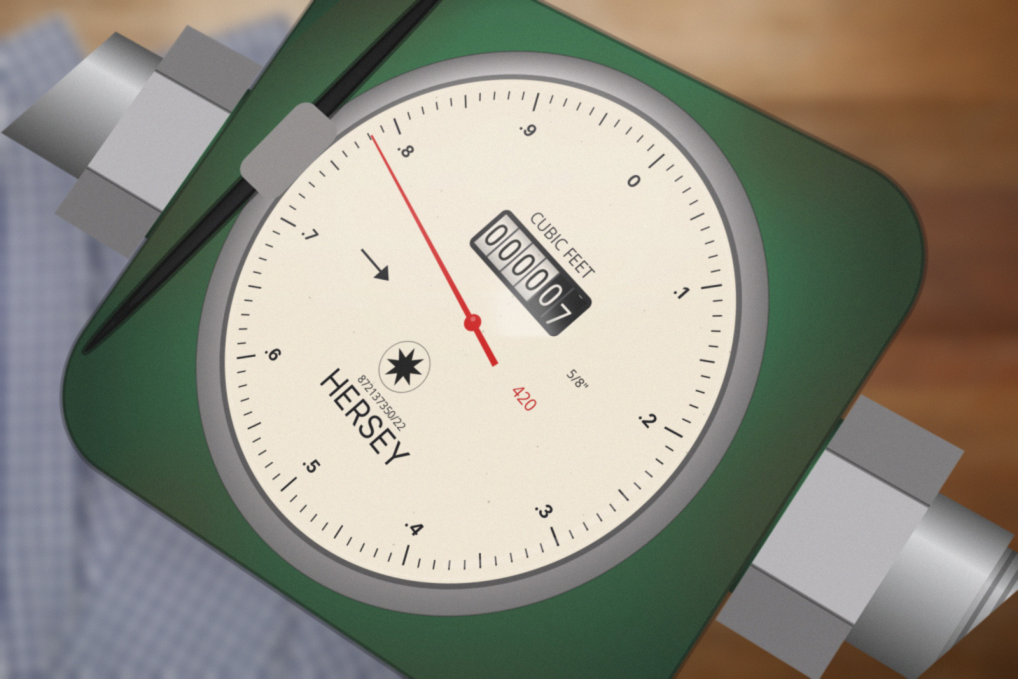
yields 6.78 ft³
